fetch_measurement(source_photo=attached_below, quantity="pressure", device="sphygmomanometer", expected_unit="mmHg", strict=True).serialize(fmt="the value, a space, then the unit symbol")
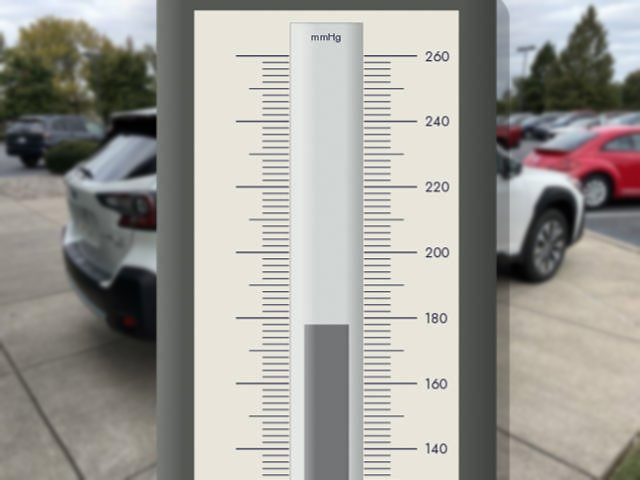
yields 178 mmHg
